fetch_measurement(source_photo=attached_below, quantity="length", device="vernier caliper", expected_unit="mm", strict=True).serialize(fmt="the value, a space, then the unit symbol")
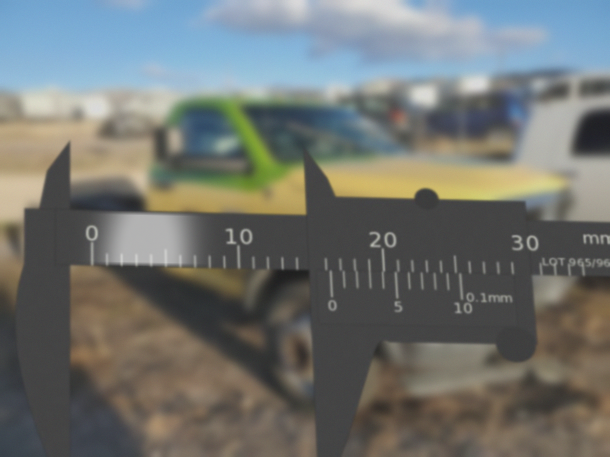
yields 16.3 mm
